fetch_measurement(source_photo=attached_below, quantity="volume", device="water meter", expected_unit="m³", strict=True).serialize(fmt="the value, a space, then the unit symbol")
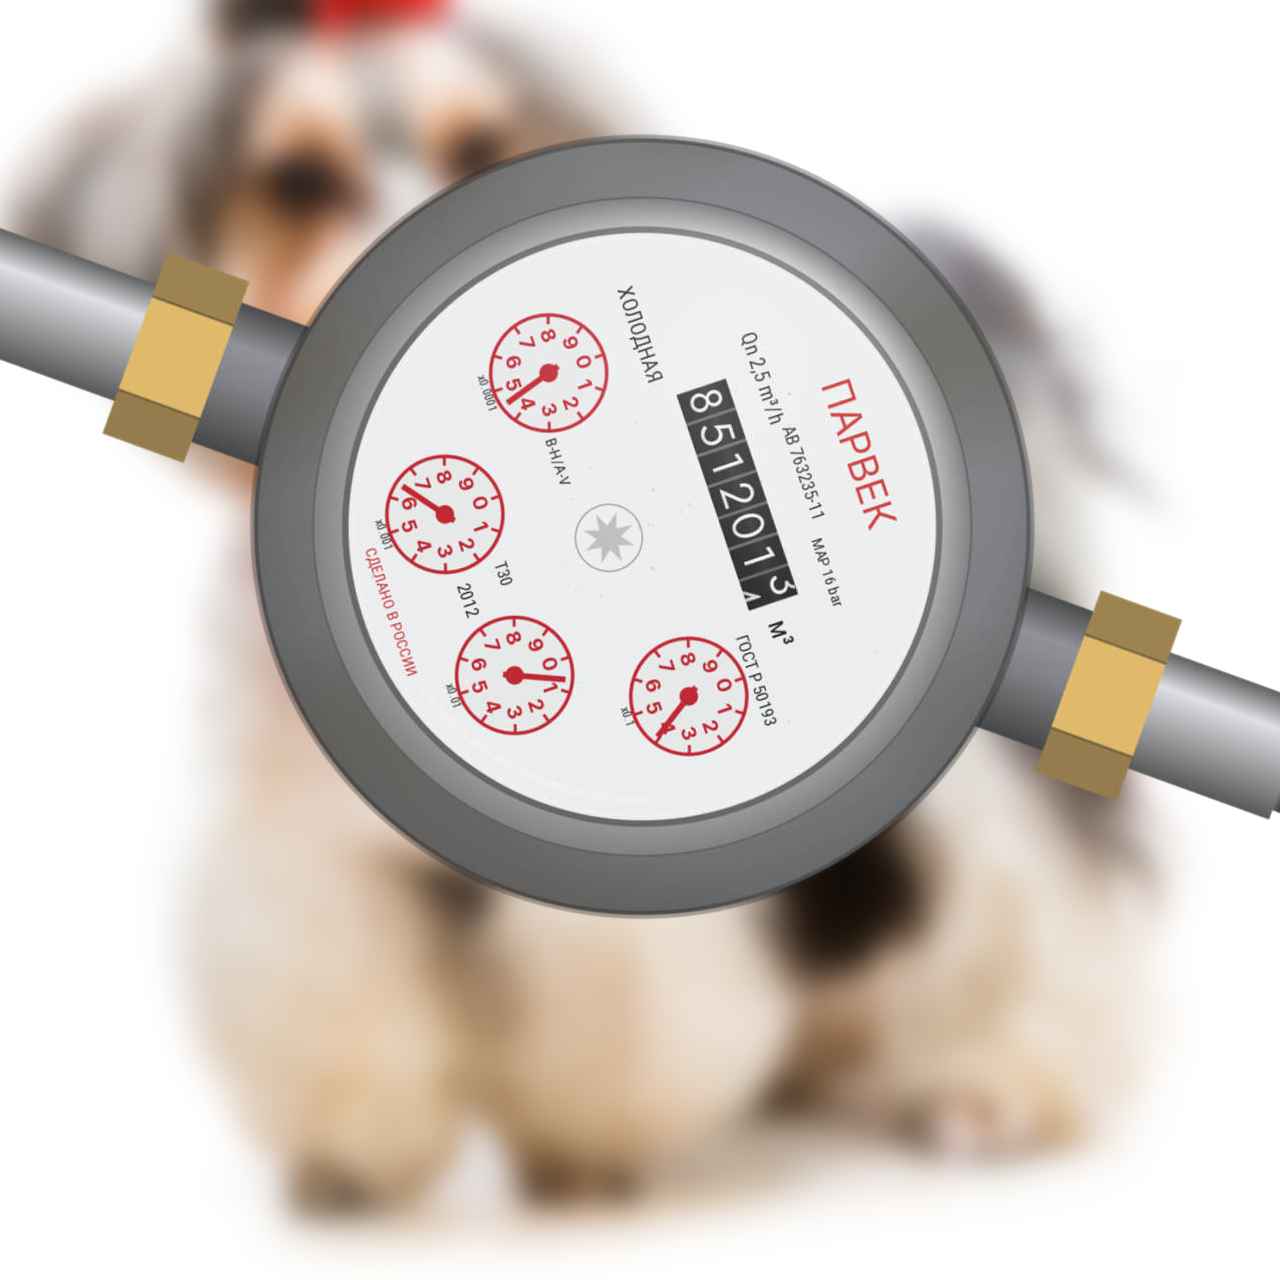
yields 8512013.4064 m³
